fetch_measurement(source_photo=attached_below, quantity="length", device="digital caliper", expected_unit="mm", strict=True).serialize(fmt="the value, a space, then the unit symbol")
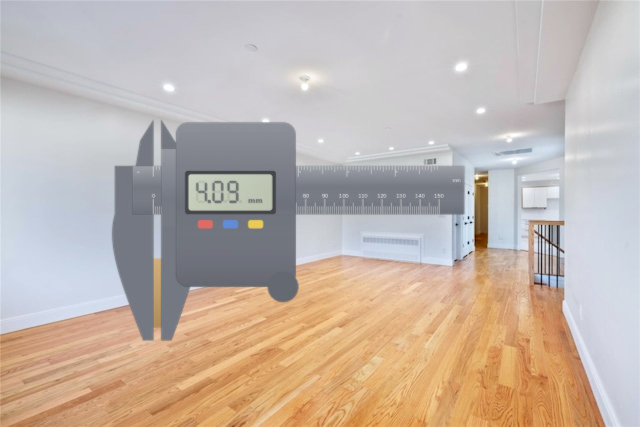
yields 4.09 mm
